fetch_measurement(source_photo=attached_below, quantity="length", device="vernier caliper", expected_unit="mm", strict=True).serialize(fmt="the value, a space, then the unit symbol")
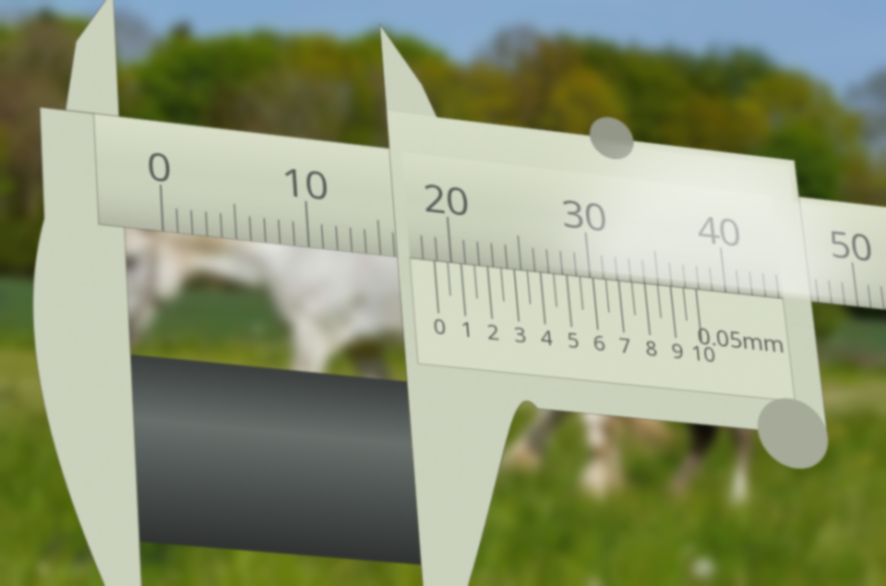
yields 18.8 mm
